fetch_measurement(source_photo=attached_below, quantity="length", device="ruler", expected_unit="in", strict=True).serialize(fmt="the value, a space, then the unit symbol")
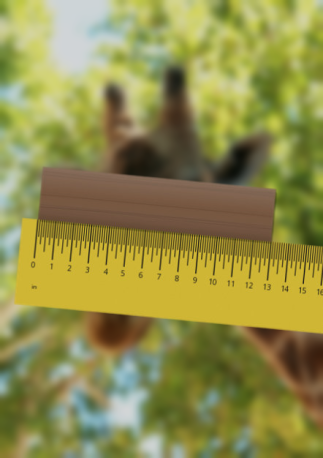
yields 13 in
